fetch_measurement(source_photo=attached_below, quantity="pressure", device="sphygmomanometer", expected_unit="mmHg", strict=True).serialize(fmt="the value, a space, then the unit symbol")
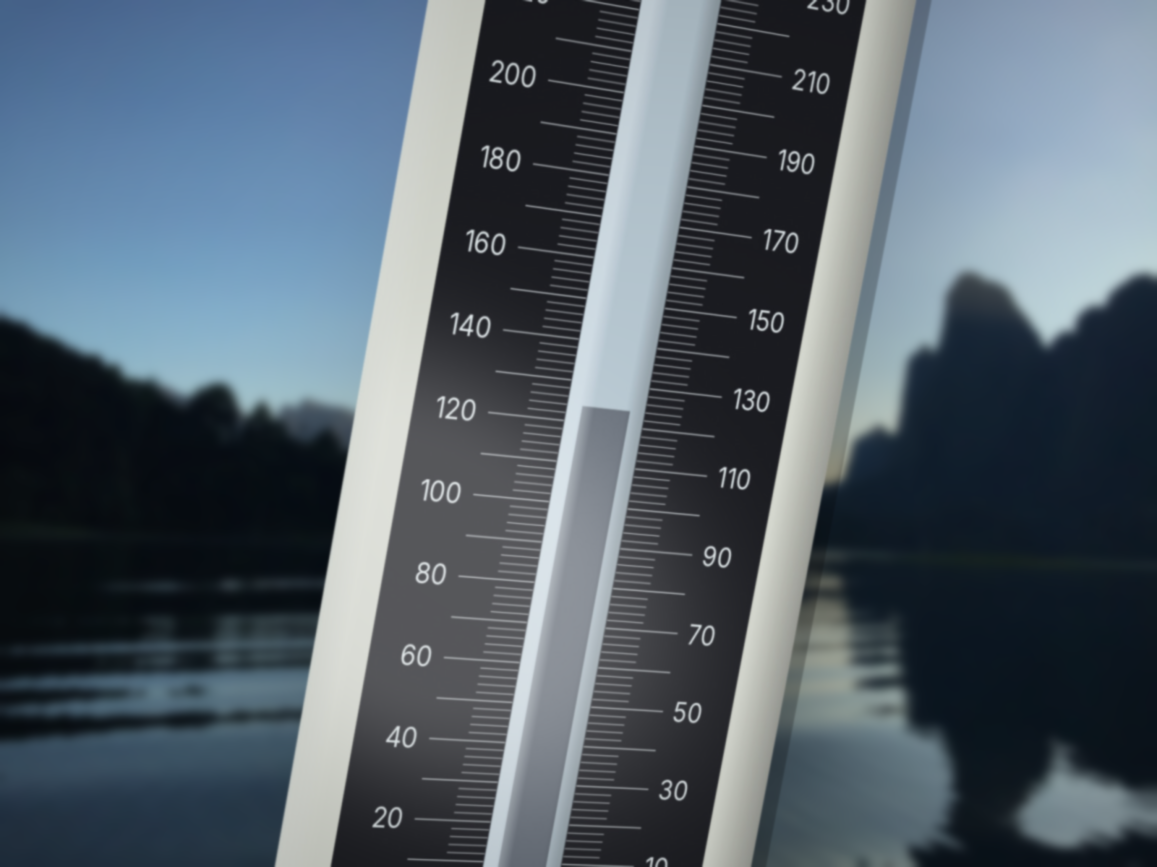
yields 124 mmHg
